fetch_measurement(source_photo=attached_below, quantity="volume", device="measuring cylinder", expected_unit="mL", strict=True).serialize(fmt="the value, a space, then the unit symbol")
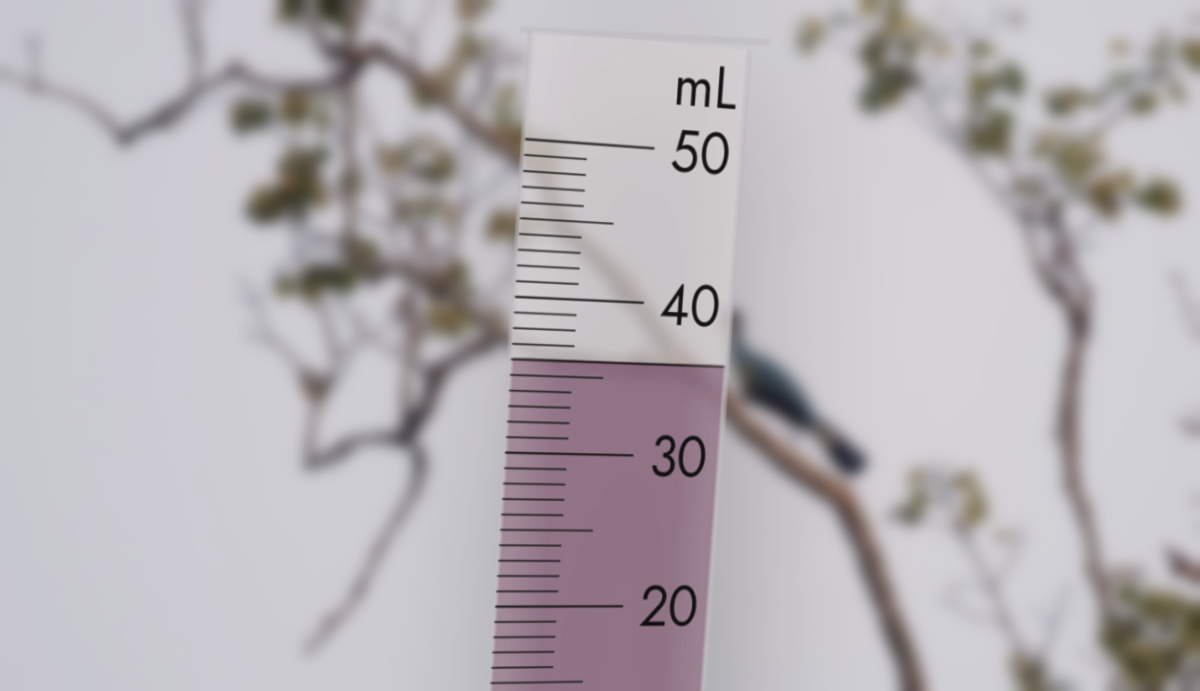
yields 36 mL
